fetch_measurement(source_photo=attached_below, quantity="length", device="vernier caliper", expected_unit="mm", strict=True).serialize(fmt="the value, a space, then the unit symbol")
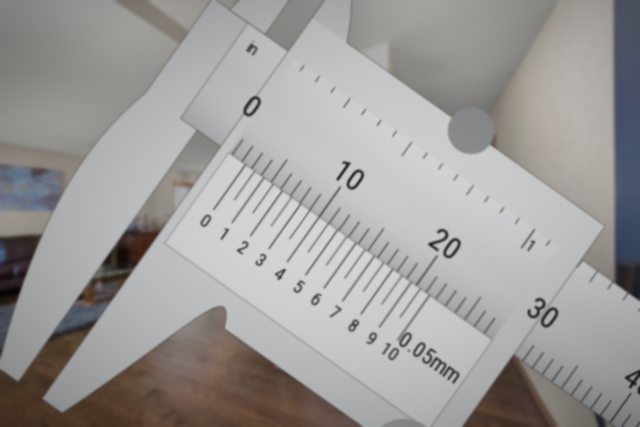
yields 2.4 mm
